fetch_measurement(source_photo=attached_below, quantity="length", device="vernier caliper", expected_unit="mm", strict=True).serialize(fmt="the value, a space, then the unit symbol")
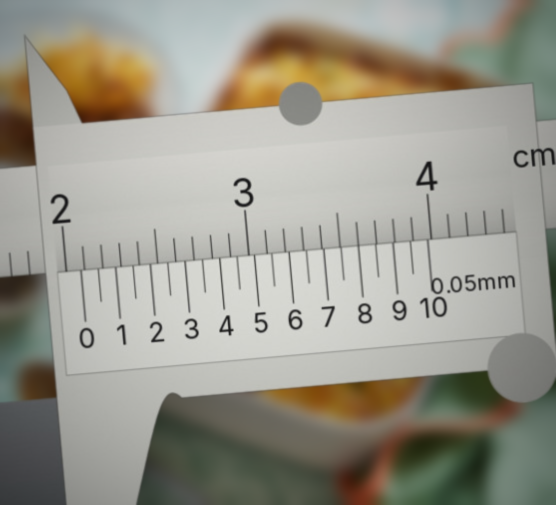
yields 20.8 mm
